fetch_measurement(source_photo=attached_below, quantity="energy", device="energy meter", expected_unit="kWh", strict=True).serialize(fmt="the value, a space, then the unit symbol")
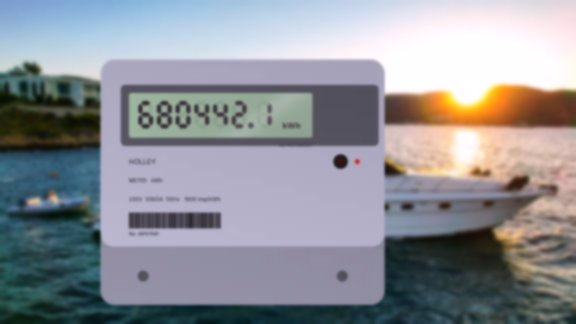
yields 680442.1 kWh
